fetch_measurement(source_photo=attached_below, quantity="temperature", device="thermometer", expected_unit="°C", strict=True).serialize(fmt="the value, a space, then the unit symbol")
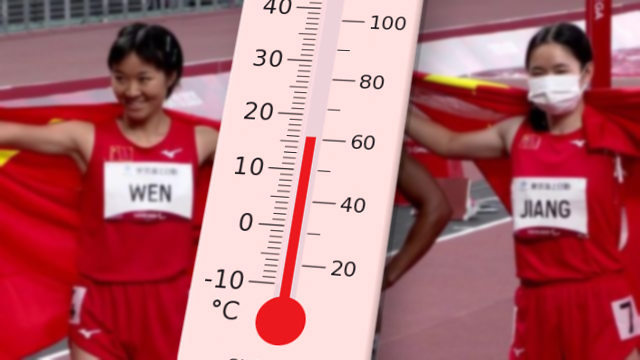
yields 16 °C
